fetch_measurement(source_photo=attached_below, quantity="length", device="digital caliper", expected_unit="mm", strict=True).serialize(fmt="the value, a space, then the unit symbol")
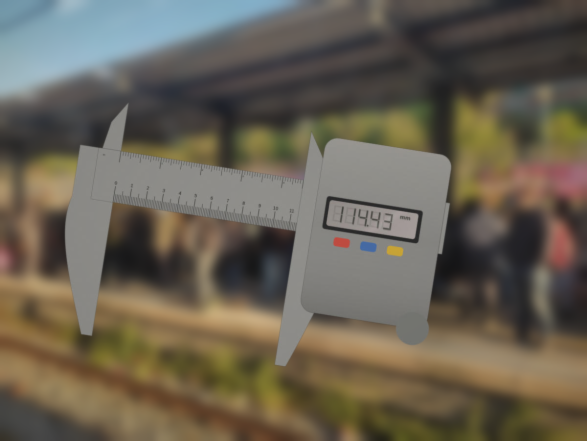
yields 114.43 mm
